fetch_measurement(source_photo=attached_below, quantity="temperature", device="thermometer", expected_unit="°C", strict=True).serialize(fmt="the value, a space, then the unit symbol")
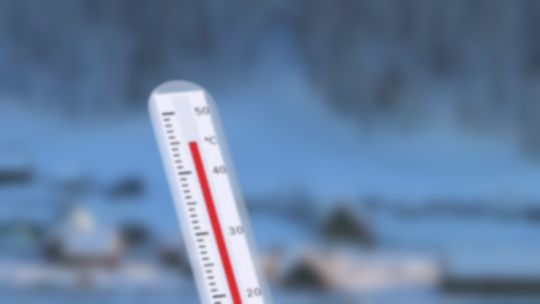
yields 45 °C
